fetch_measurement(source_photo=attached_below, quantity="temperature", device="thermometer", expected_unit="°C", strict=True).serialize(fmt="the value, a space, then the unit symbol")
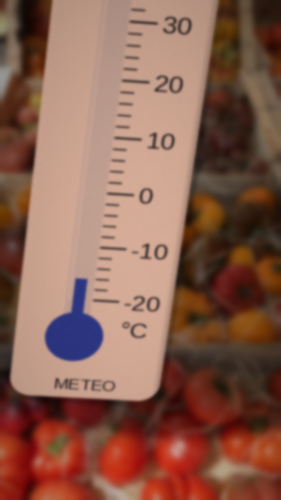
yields -16 °C
